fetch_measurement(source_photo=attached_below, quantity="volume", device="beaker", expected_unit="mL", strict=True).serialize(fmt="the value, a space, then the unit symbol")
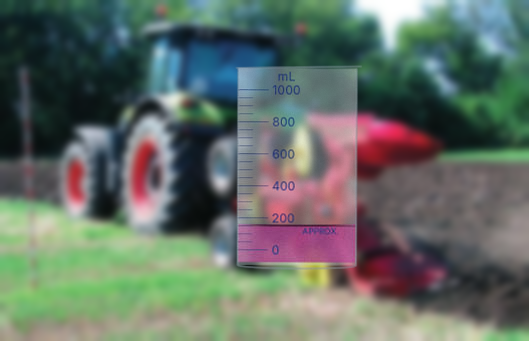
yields 150 mL
